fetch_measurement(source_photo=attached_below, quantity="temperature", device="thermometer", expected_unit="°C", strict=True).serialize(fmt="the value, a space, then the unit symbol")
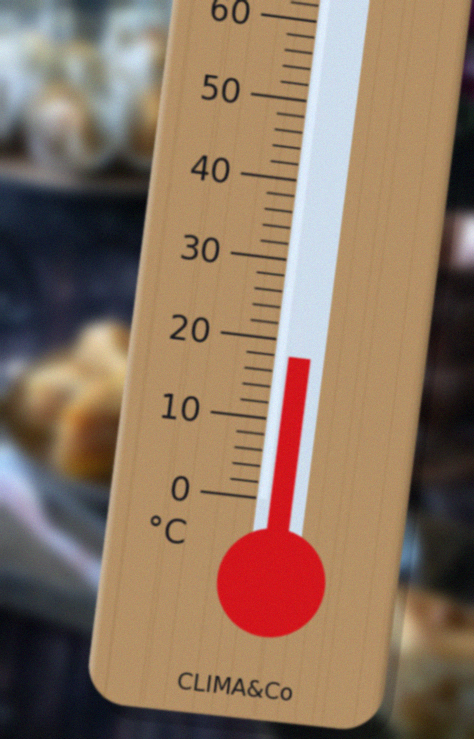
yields 18 °C
